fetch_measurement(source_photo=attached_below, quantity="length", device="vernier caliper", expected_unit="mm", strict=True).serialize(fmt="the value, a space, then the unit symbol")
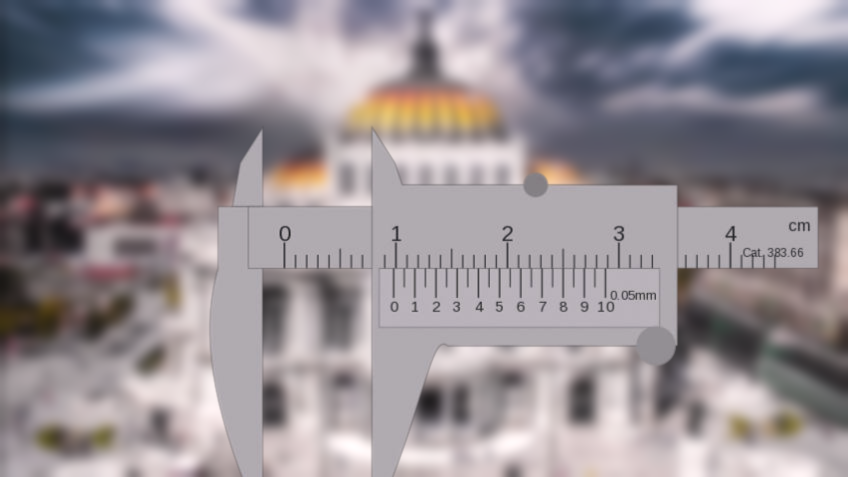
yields 9.8 mm
